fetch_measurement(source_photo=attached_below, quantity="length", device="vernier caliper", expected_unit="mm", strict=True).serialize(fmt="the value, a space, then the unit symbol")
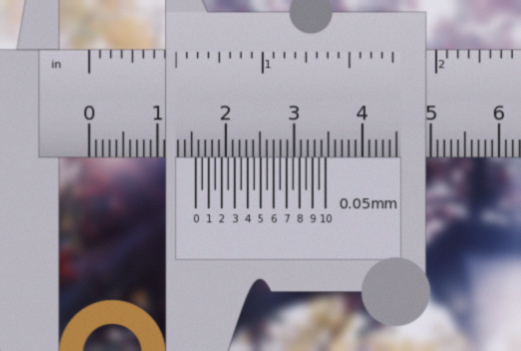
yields 15.6 mm
